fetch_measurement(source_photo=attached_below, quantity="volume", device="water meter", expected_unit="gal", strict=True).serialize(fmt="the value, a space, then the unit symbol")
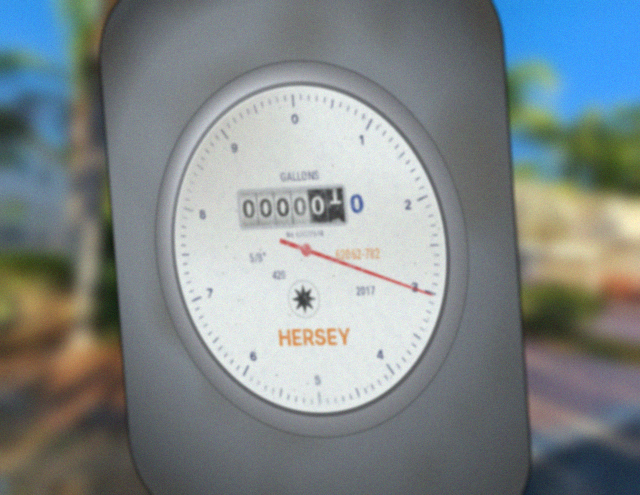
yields 13.0 gal
